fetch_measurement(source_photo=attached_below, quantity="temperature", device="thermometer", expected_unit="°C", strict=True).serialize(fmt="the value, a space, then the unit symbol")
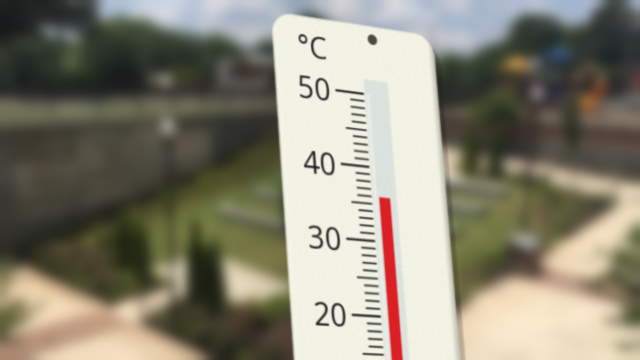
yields 36 °C
